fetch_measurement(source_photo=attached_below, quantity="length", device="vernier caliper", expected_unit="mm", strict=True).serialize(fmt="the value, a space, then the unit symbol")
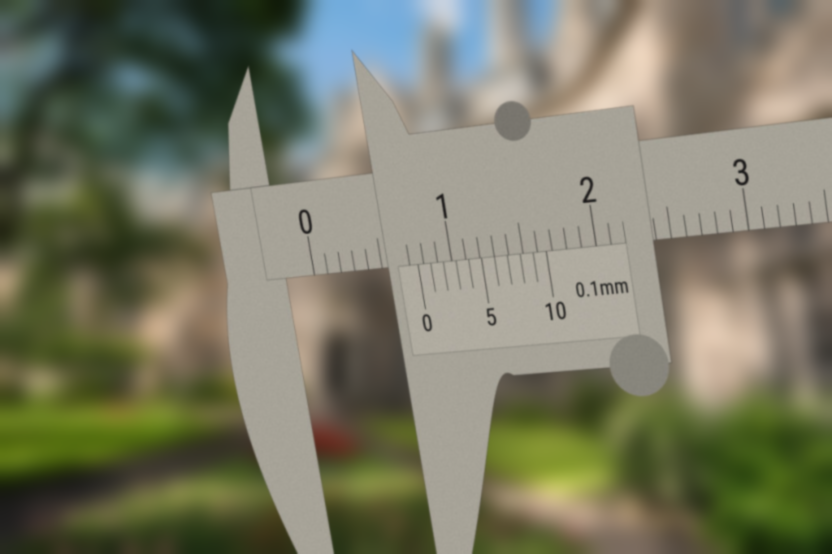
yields 7.6 mm
